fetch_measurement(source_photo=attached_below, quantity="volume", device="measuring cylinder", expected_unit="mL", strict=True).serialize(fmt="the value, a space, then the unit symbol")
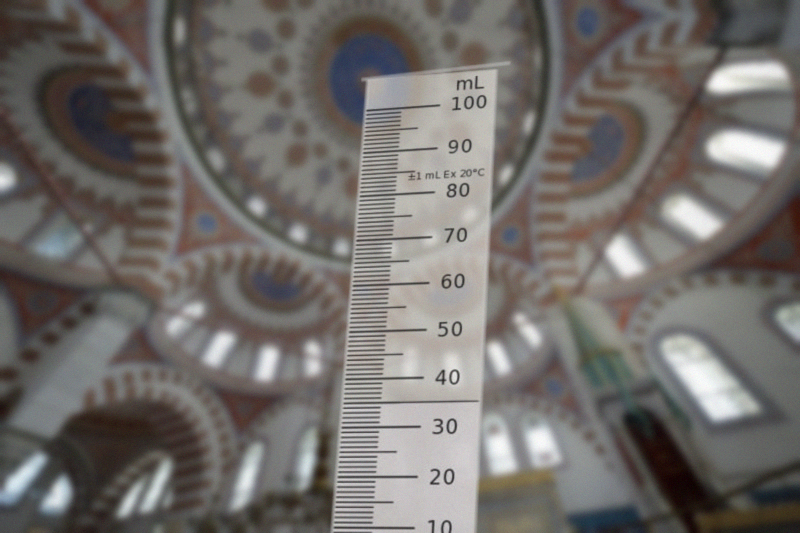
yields 35 mL
